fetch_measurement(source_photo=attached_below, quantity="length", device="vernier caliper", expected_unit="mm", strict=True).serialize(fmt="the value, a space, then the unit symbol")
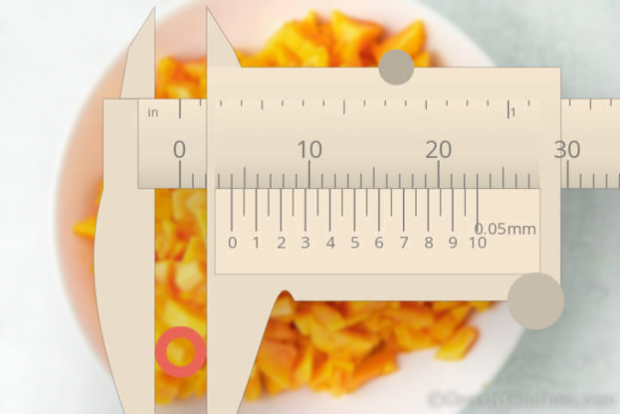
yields 4.0 mm
